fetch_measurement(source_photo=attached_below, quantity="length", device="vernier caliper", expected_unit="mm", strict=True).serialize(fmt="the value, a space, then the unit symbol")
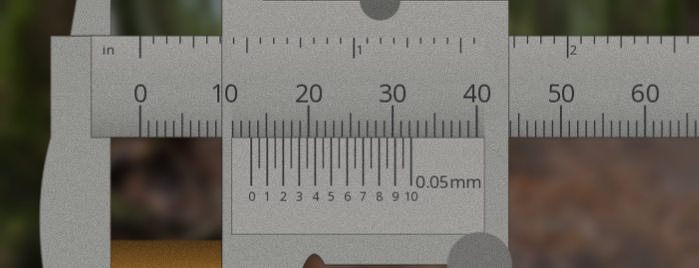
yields 13.2 mm
